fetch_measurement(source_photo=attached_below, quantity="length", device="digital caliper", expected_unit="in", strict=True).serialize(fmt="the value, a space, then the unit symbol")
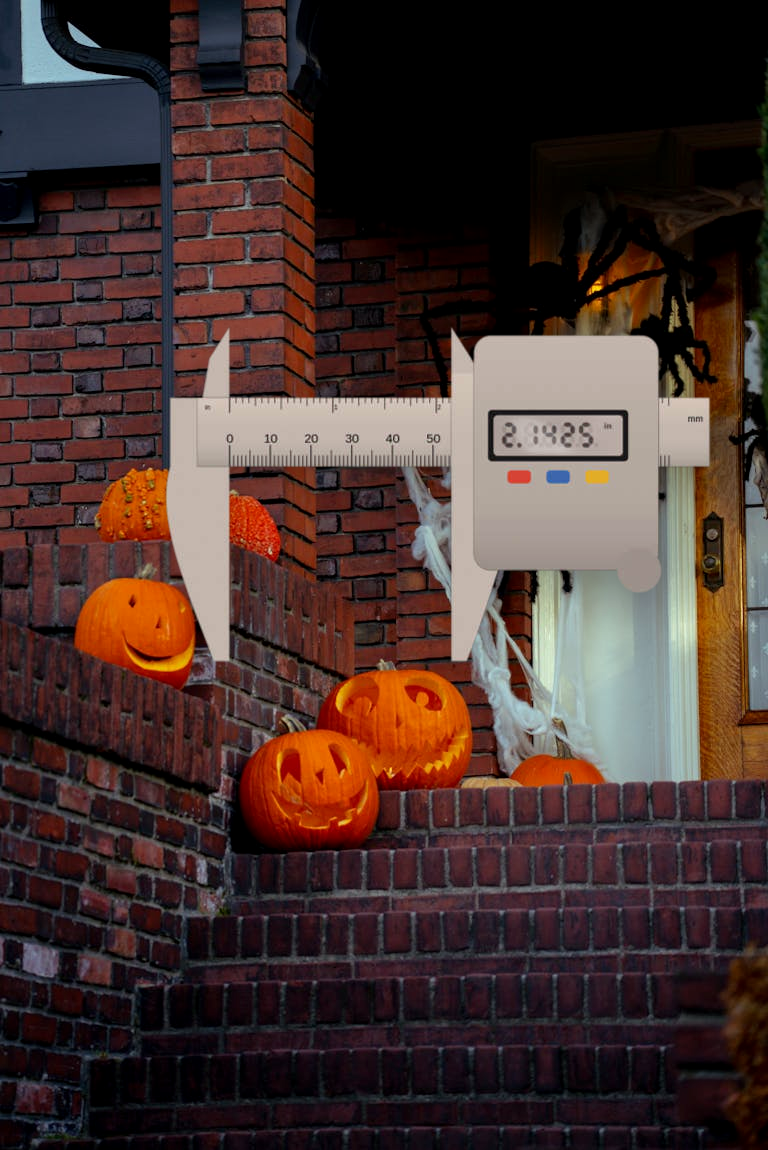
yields 2.1425 in
